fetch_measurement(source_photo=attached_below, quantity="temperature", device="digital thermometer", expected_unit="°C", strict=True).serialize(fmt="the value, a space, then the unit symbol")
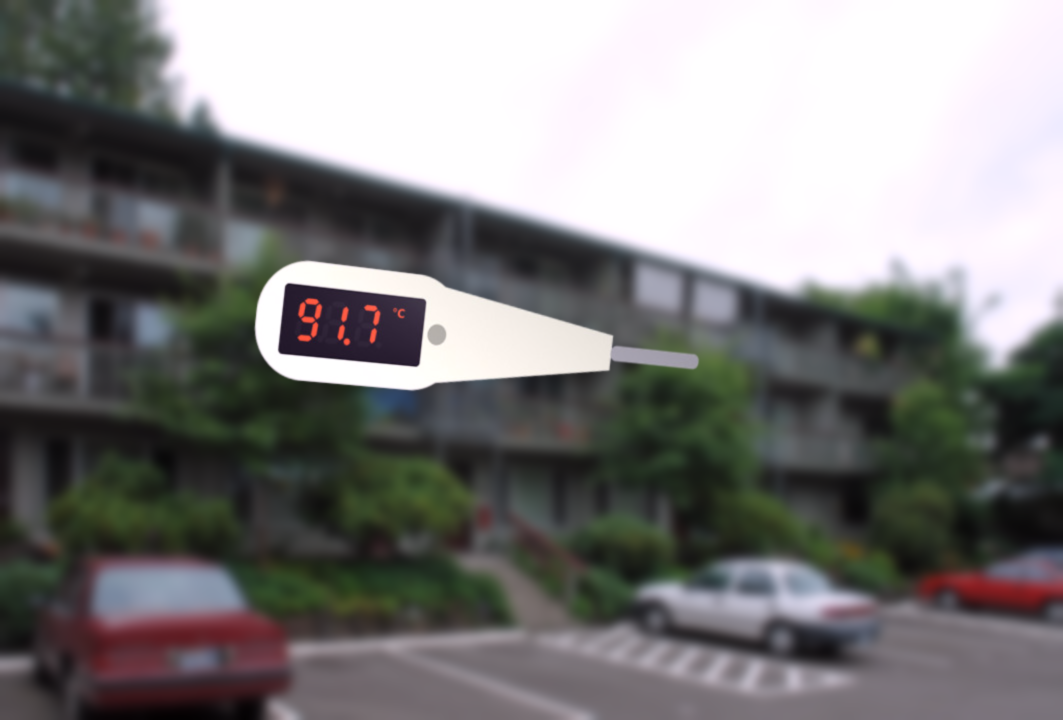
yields 91.7 °C
